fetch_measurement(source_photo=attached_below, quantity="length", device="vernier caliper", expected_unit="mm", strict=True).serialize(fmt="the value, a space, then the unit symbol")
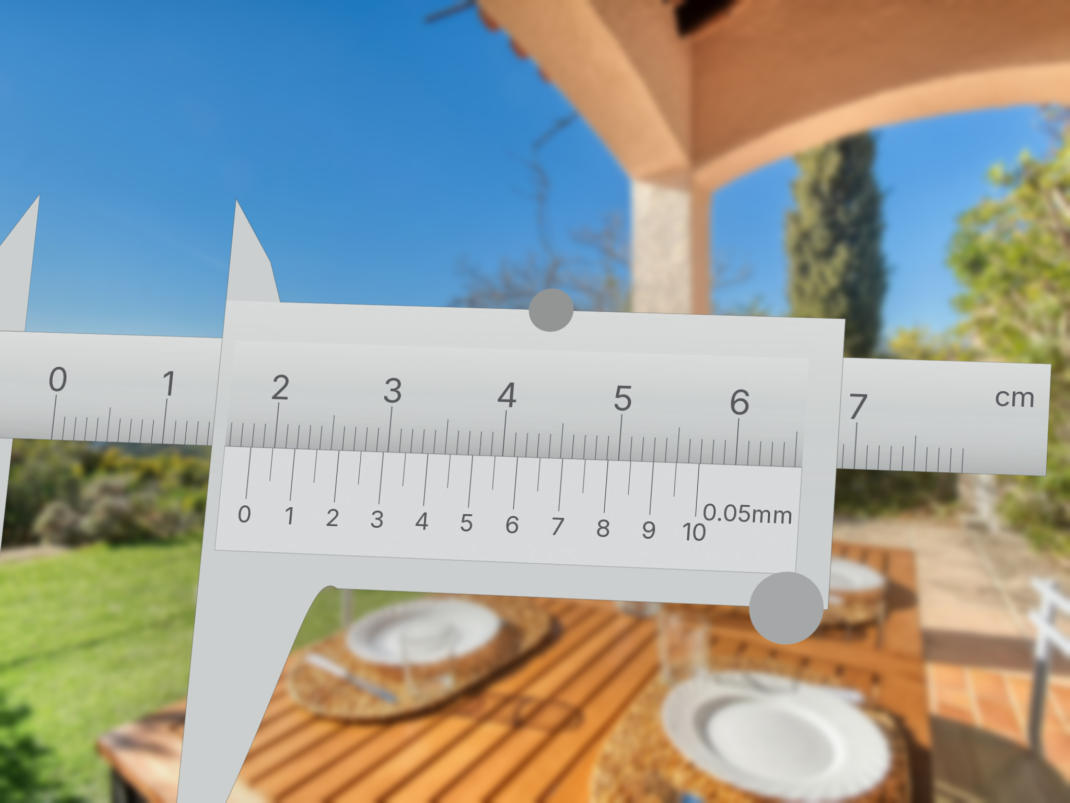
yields 17.9 mm
